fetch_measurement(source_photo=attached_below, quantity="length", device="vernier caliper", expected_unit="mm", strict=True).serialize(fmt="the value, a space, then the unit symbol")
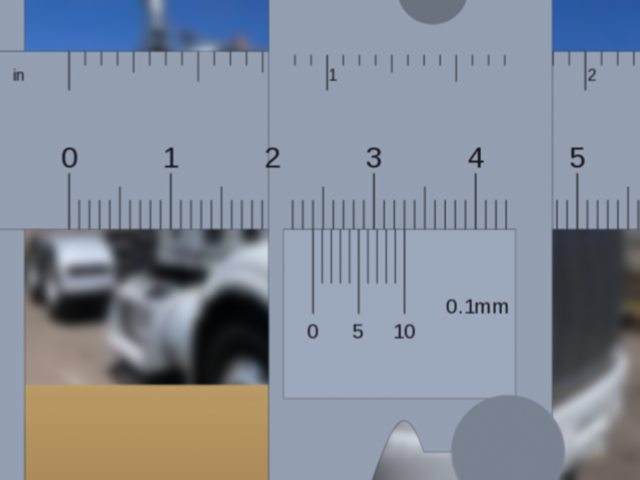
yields 24.0 mm
